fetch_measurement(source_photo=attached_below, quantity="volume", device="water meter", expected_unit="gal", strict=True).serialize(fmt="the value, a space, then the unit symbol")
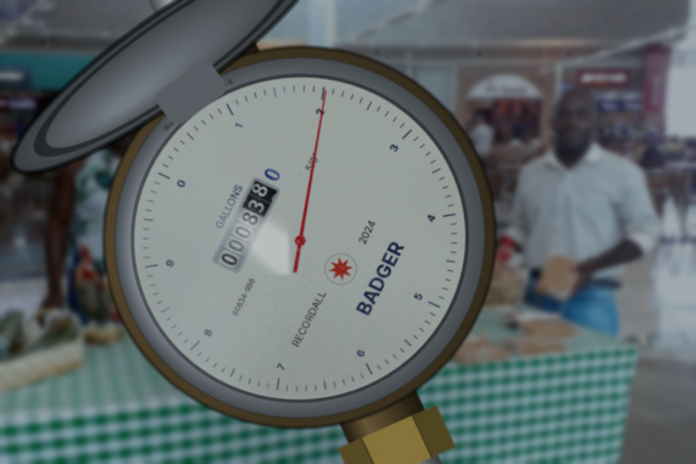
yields 8382.0 gal
